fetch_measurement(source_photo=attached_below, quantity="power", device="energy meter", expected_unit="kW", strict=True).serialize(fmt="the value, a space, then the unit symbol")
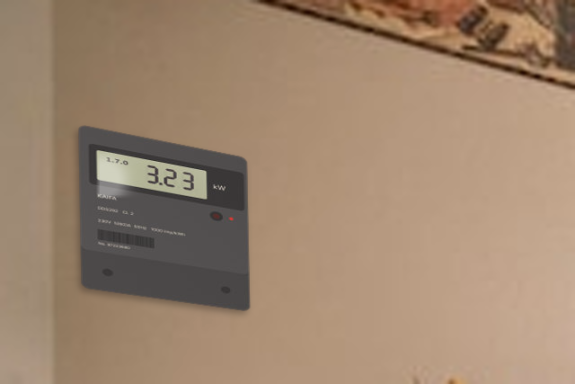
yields 3.23 kW
